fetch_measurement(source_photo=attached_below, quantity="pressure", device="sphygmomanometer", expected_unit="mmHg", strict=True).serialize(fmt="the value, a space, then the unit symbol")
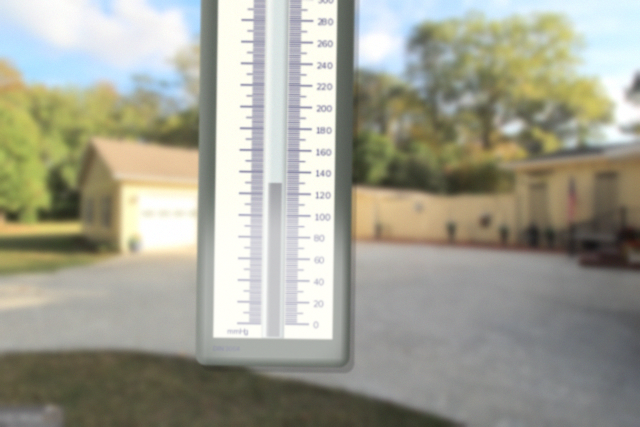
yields 130 mmHg
